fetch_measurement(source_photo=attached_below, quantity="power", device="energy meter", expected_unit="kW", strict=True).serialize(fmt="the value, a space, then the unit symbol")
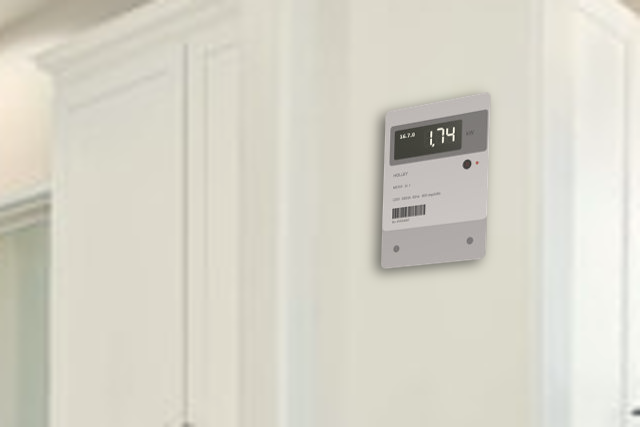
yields 1.74 kW
